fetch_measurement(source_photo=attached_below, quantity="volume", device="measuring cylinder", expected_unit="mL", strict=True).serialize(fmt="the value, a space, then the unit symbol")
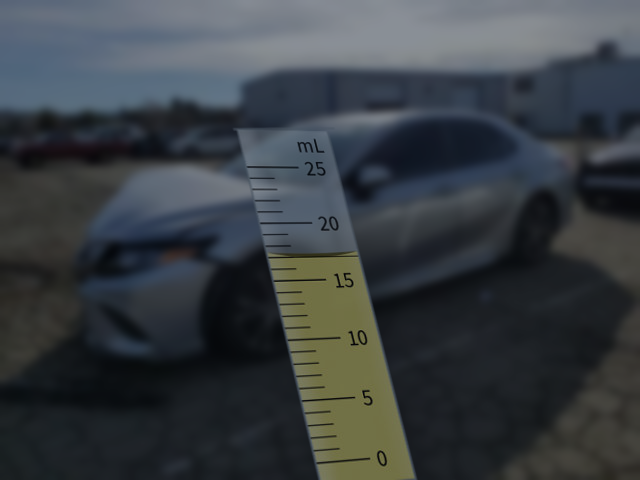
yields 17 mL
